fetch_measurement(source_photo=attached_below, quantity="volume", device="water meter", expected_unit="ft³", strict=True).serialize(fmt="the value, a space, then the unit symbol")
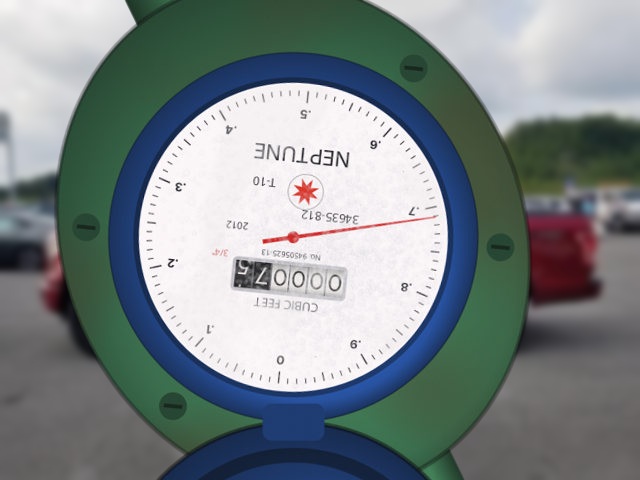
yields 74.71 ft³
